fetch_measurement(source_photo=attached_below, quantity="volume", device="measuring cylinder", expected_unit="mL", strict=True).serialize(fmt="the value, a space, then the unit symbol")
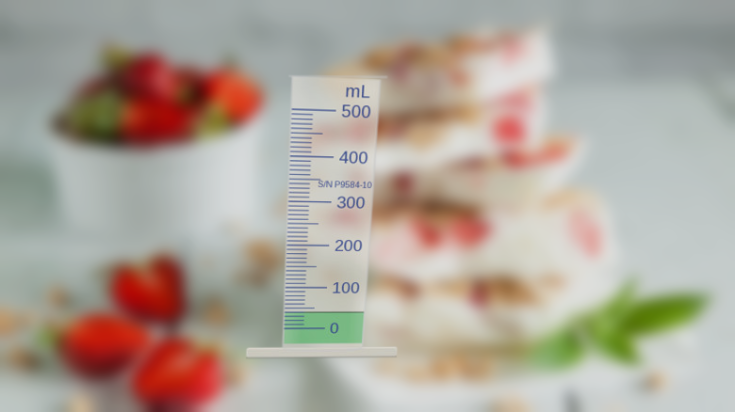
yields 40 mL
